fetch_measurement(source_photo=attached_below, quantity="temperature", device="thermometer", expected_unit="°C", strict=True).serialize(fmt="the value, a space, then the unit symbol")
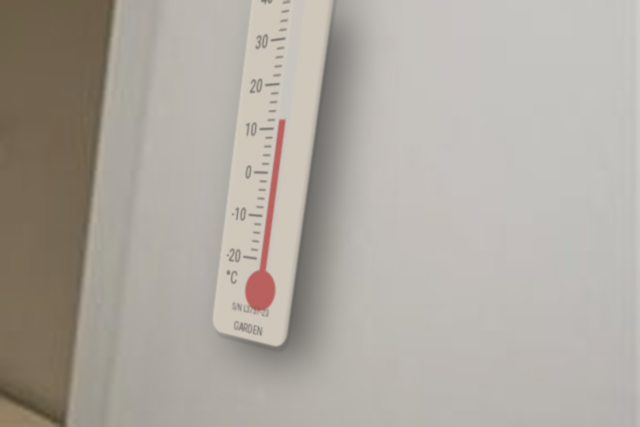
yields 12 °C
